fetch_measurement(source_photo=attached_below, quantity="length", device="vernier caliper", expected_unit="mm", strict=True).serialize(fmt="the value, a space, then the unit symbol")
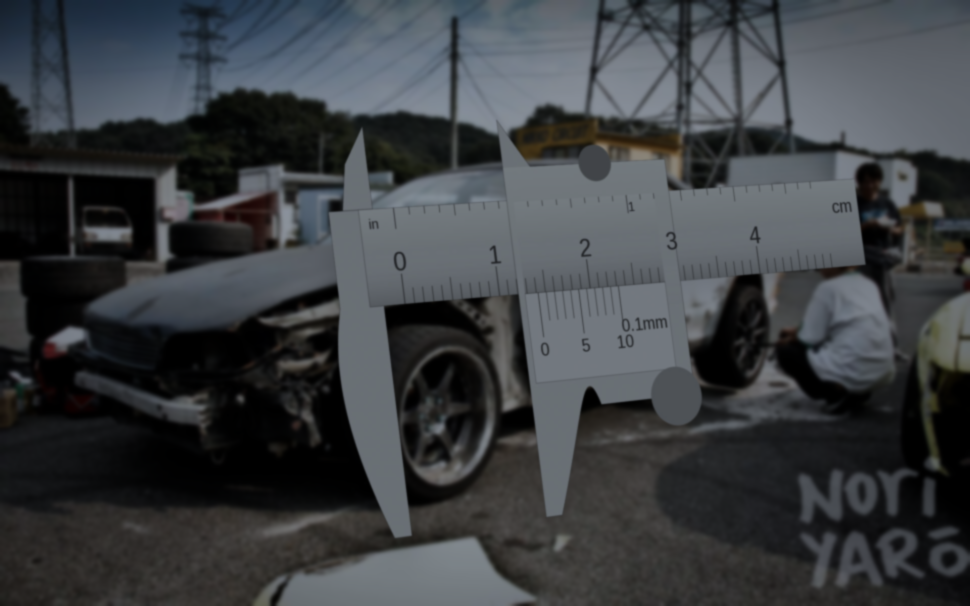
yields 14.2 mm
